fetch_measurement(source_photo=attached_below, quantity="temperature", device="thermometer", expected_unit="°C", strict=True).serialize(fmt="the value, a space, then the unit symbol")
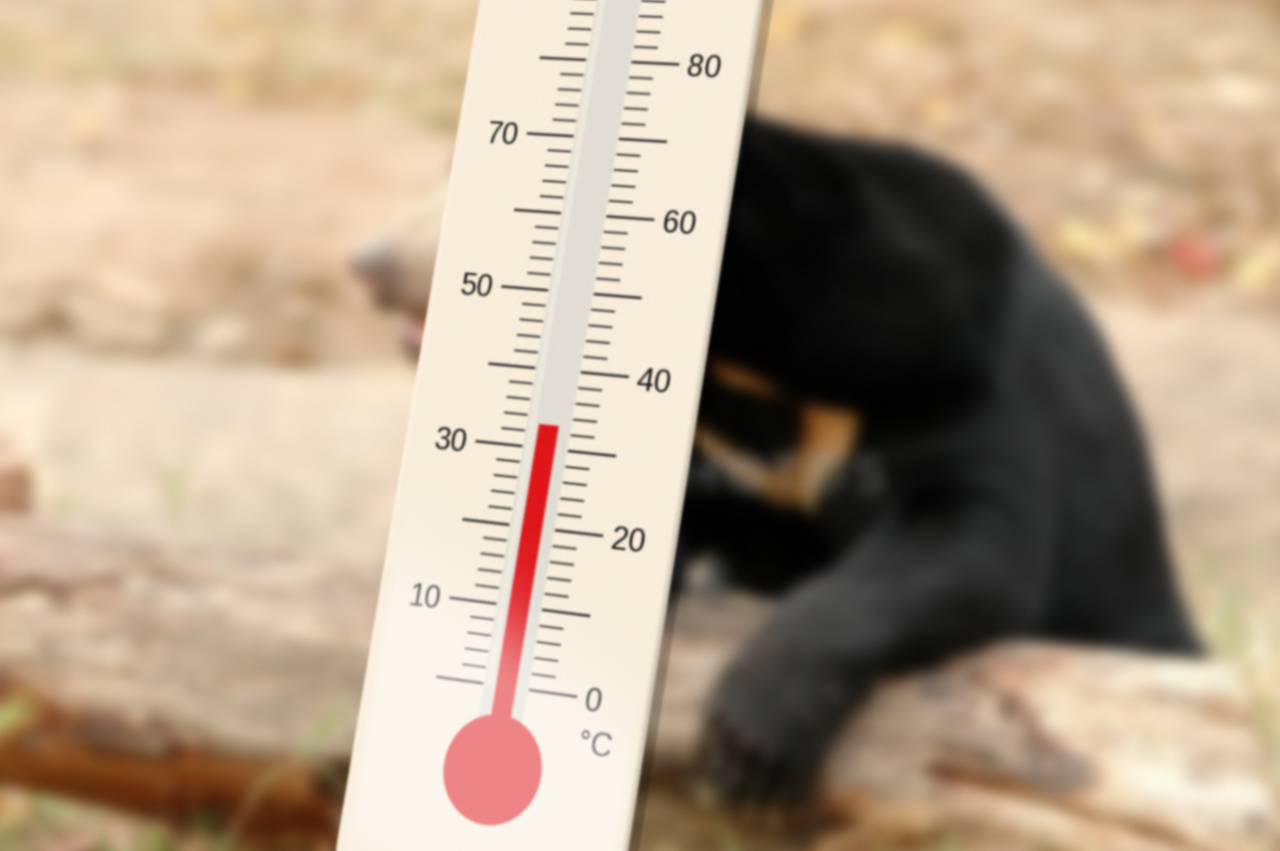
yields 33 °C
